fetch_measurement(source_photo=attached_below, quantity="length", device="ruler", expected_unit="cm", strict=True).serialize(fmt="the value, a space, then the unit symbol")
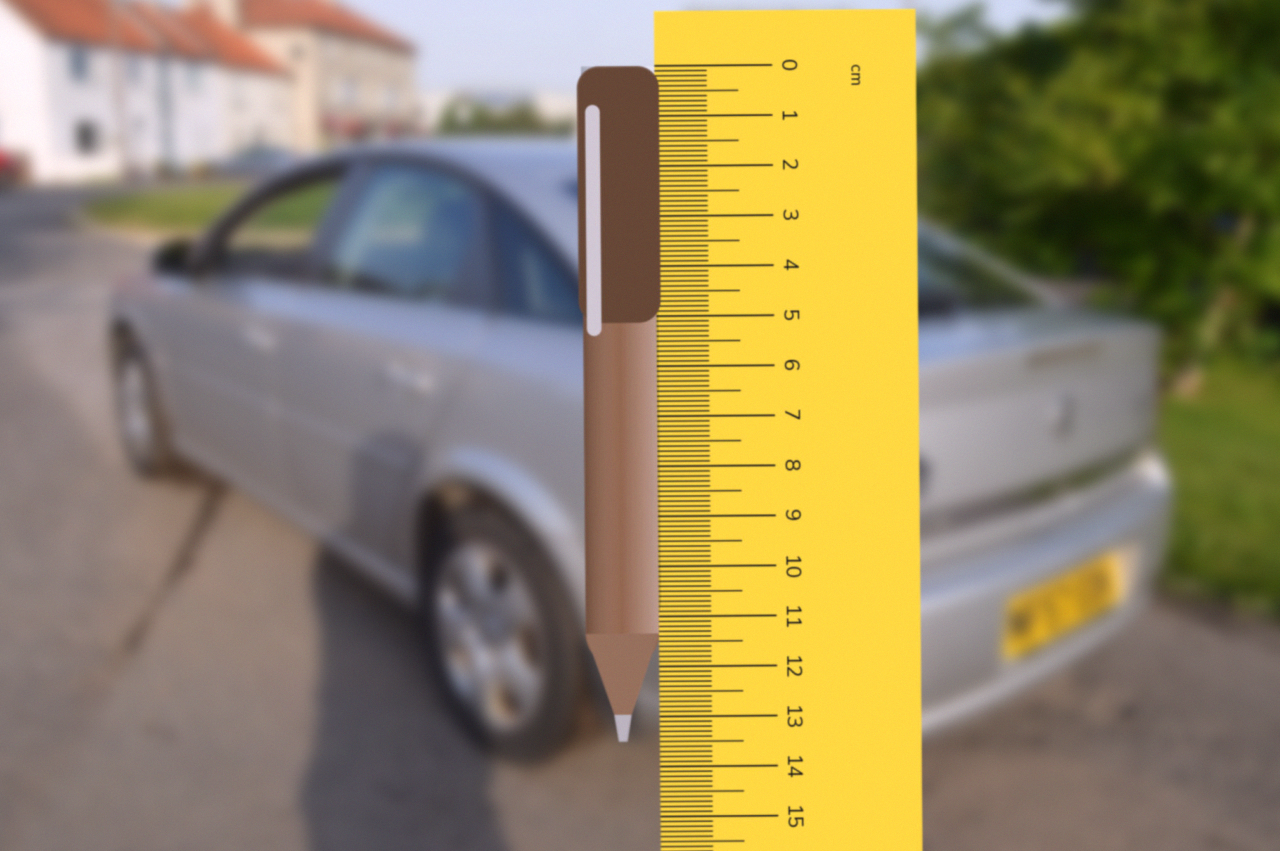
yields 13.5 cm
